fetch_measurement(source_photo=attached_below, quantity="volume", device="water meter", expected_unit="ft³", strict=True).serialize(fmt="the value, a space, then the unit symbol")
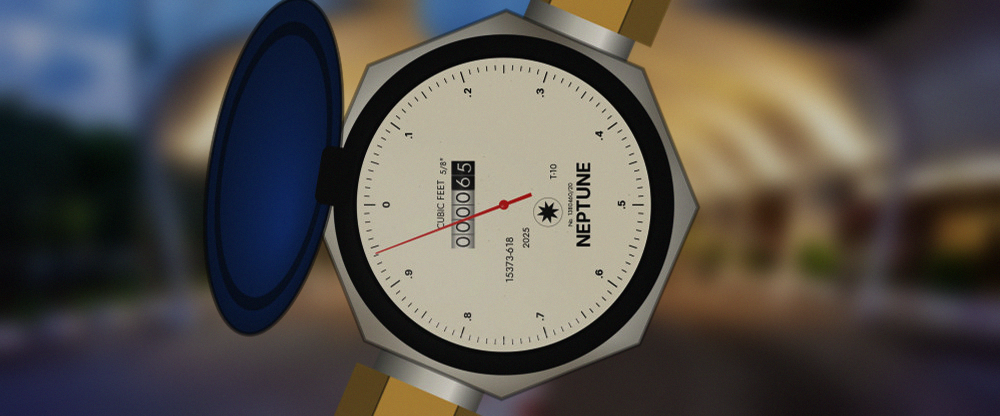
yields 64.94 ft³
